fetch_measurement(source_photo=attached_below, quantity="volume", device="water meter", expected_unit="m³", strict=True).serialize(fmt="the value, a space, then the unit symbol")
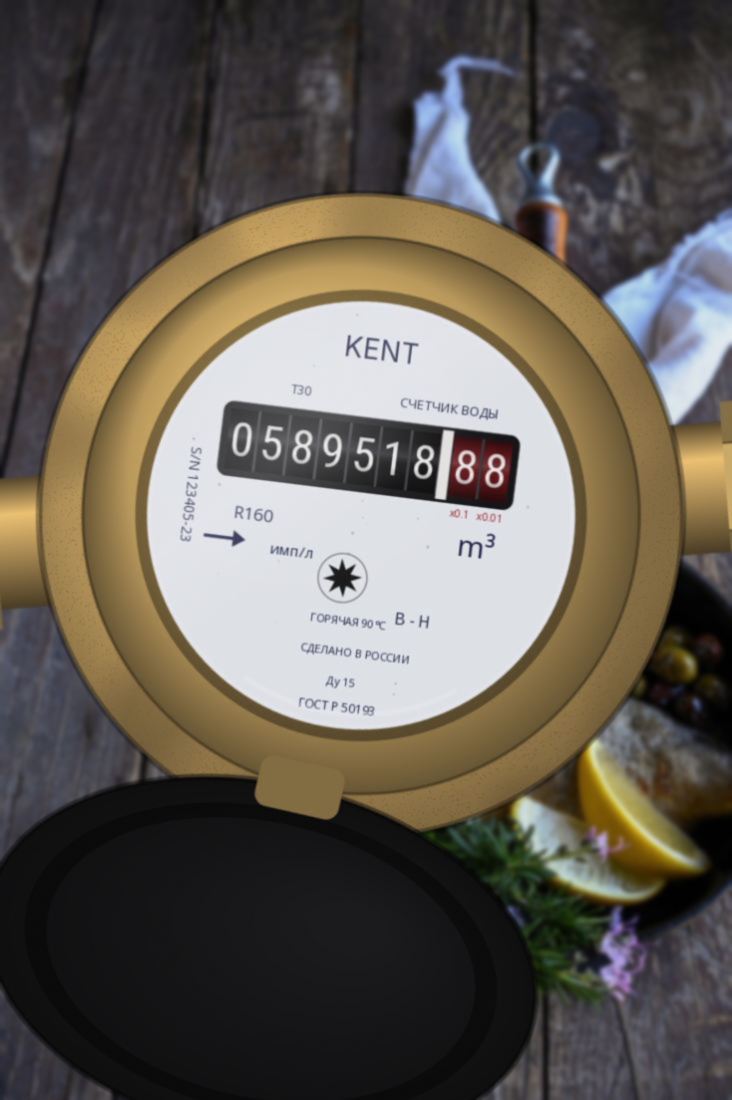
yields 589518.88 m³
